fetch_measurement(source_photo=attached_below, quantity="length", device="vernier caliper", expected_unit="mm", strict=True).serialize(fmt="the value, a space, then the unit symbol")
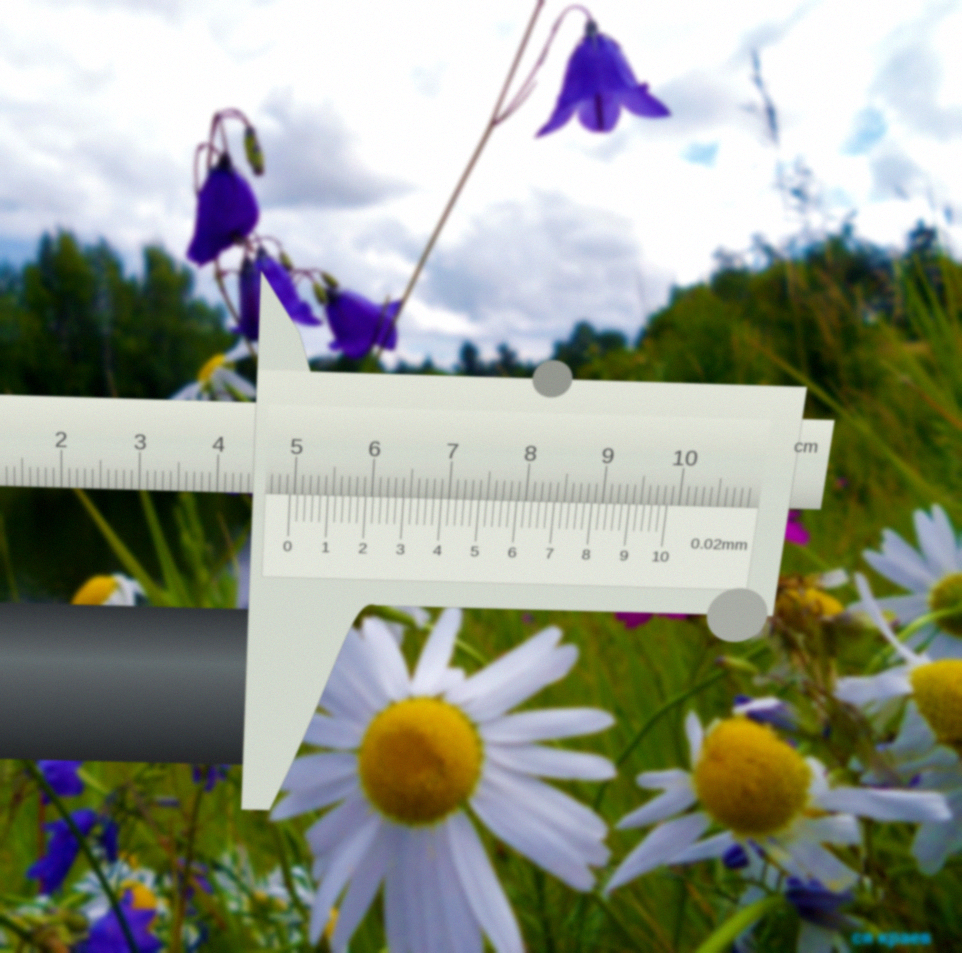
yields 49.4 mm
